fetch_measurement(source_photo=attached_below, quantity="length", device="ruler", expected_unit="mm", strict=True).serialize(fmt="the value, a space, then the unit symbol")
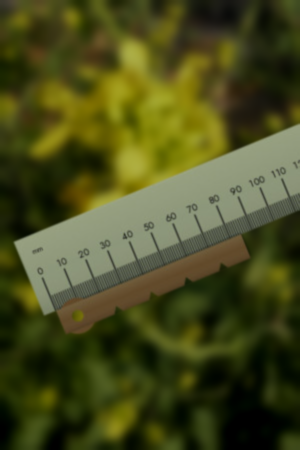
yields 85 mm
